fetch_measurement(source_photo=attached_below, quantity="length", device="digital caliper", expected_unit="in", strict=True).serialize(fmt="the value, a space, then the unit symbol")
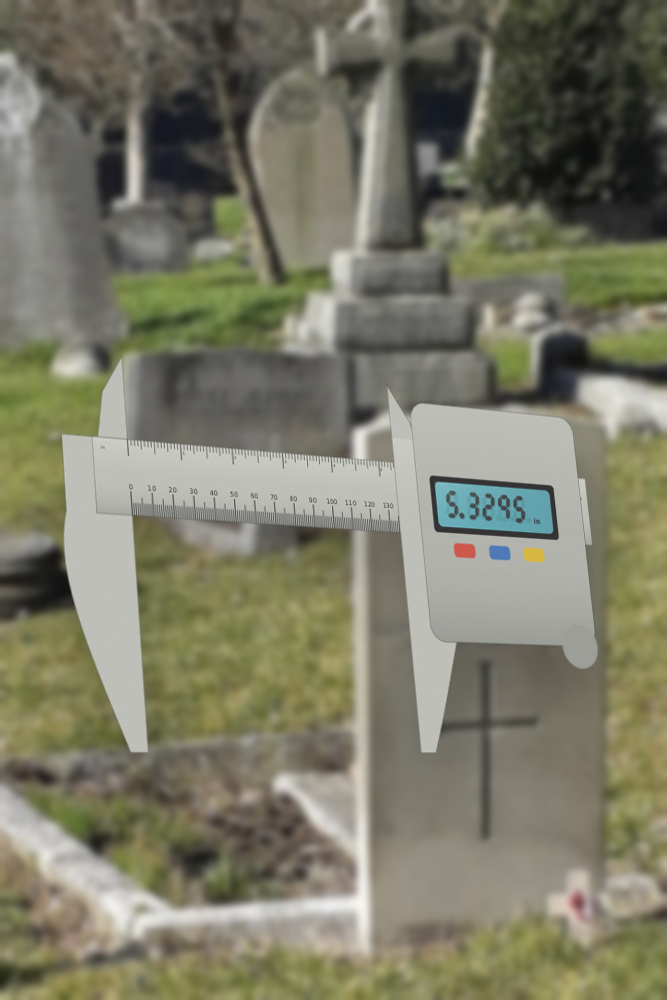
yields 5.3295 in
